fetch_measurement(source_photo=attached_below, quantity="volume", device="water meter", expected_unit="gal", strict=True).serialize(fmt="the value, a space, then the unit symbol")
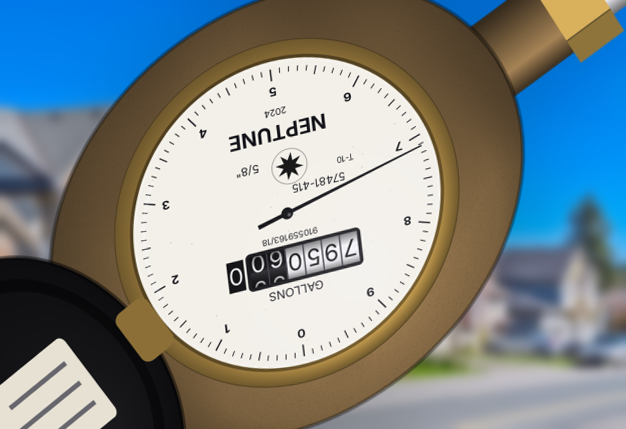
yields 7950597.1 gal
